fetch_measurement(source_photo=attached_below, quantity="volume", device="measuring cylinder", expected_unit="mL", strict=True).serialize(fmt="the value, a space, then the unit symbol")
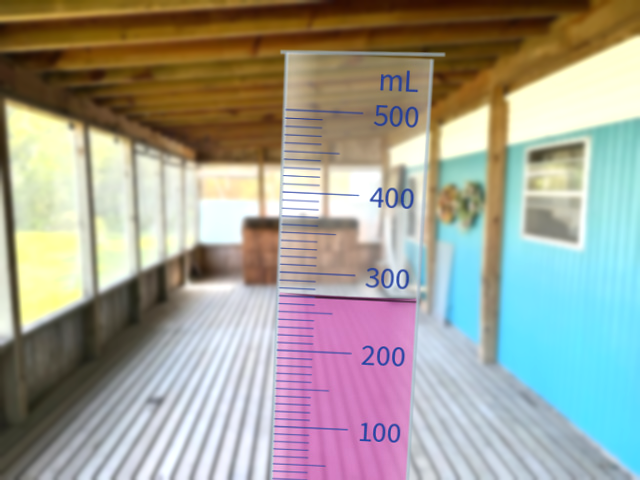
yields 270 mL
